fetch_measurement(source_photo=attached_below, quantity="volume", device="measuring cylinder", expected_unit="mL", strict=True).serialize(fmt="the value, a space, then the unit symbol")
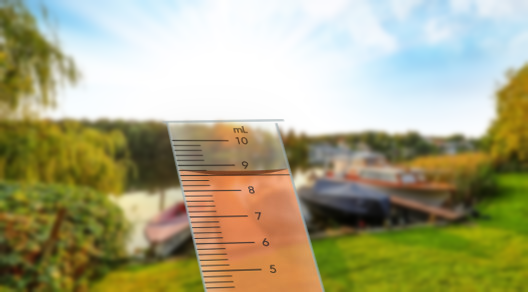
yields 8.6 mL
